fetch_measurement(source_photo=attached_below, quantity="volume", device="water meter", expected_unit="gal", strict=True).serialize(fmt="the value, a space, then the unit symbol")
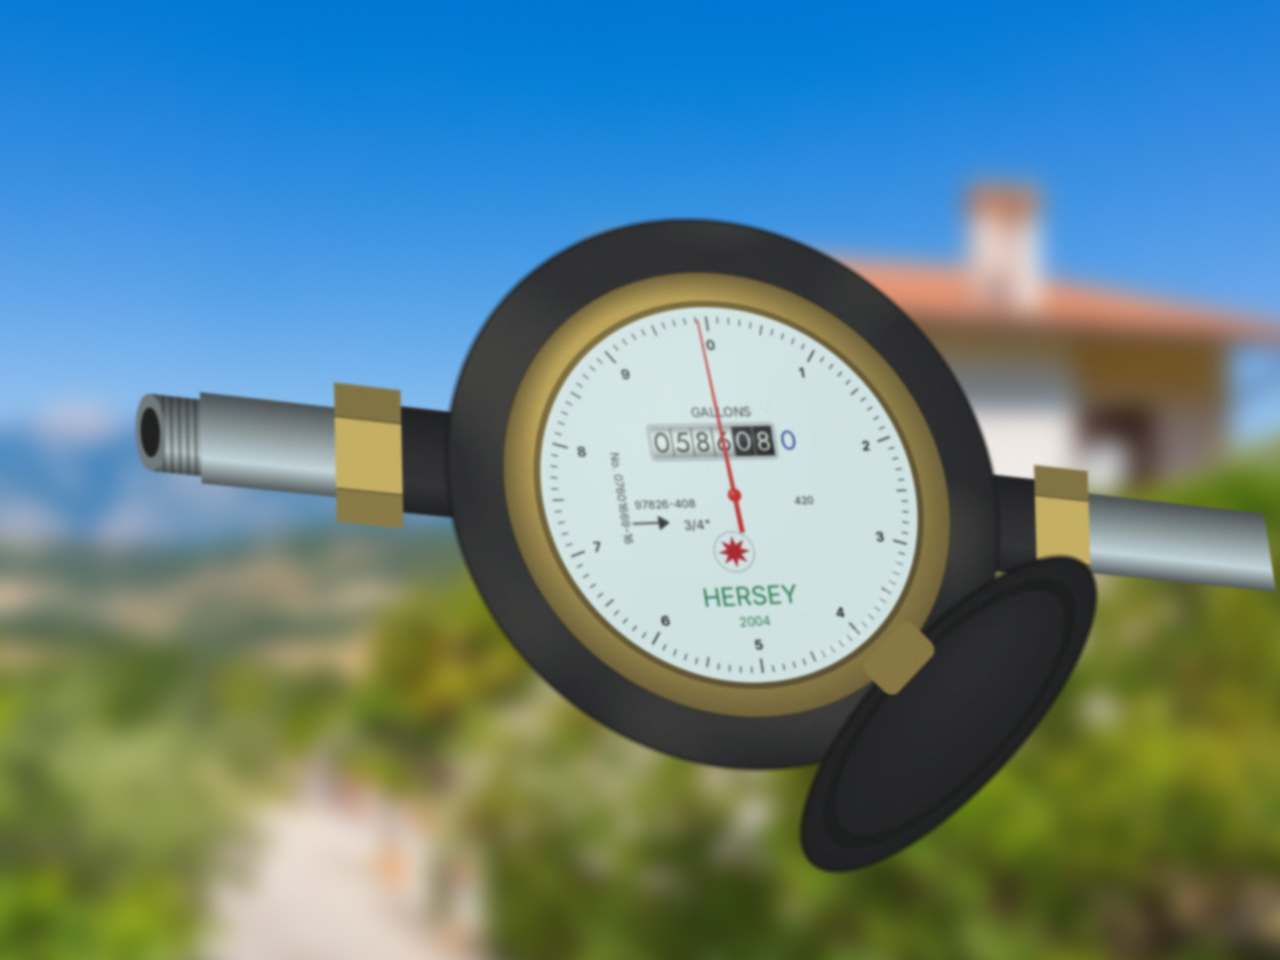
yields 586079.9 gal
